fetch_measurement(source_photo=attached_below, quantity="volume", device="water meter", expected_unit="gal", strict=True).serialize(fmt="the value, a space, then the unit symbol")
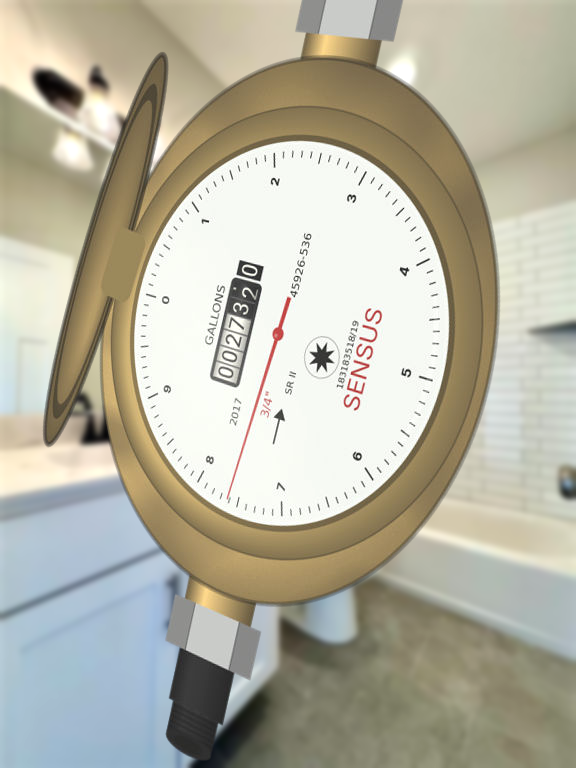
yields 27317.6 gal
